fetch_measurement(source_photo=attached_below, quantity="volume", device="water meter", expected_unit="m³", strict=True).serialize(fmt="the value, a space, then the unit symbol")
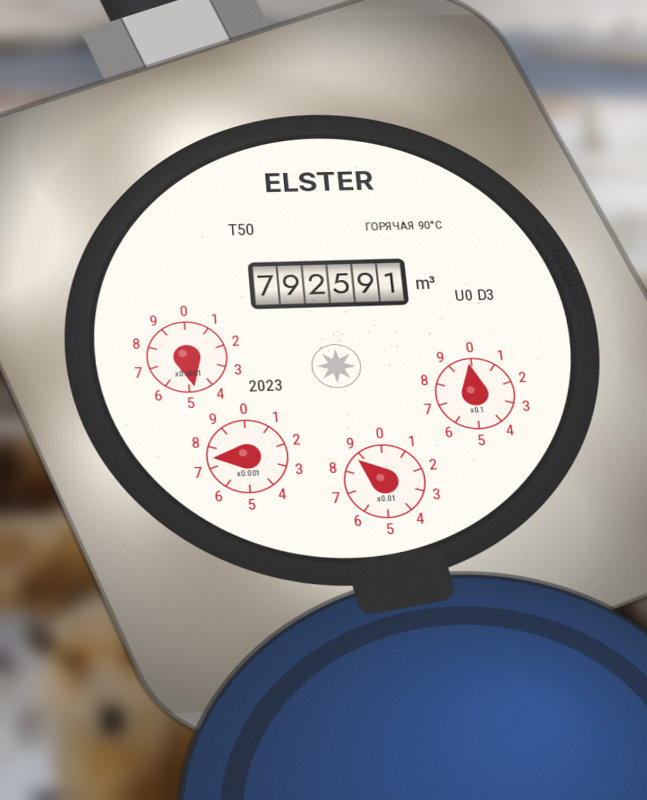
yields 792590.9874 m³
